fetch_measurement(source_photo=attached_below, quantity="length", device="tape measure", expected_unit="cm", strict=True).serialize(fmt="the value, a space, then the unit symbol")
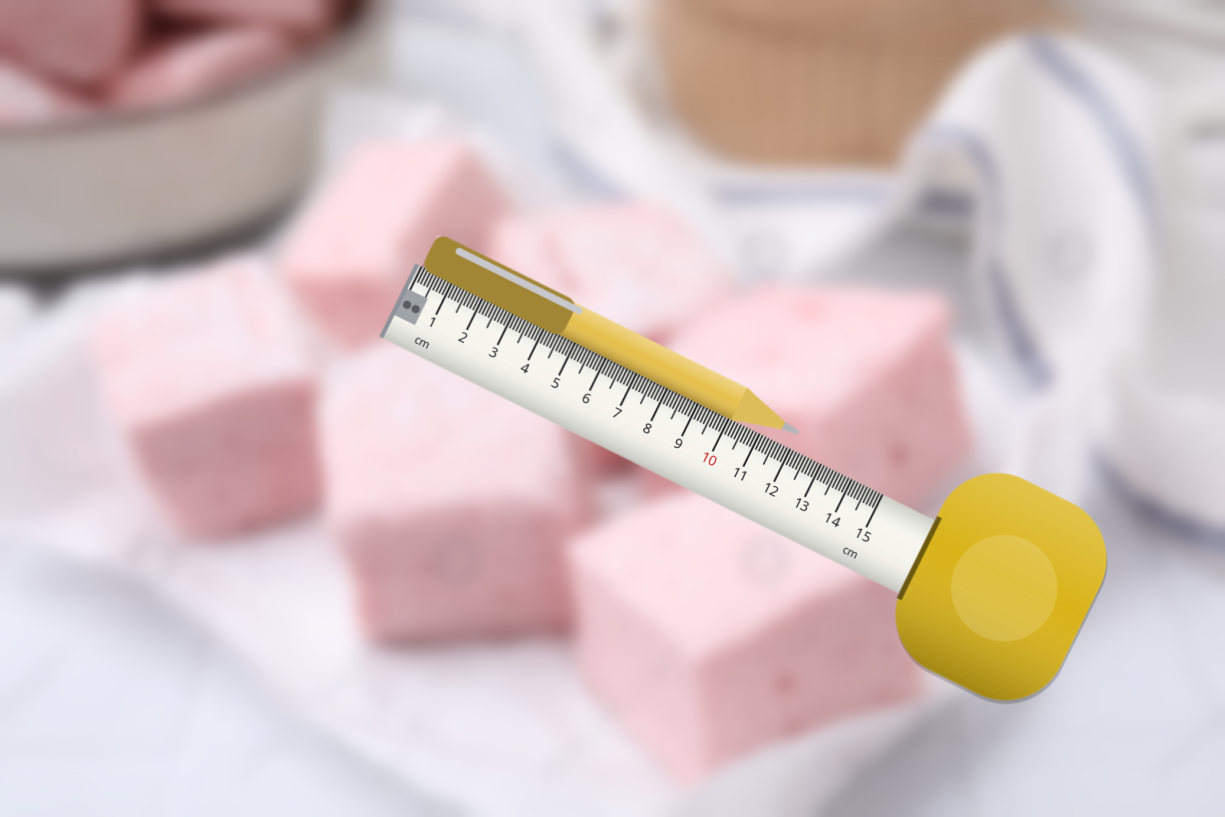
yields 12 cm
